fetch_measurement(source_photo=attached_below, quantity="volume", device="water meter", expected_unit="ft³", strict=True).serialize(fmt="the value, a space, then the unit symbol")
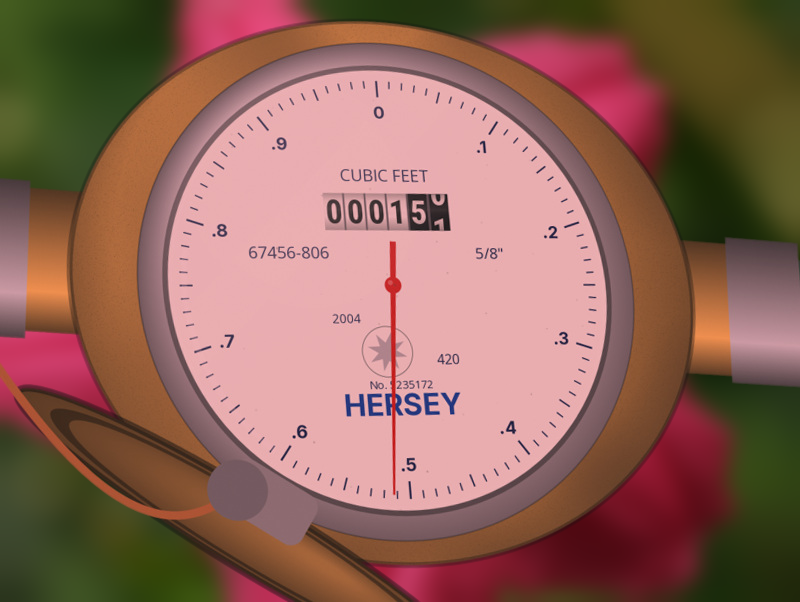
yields 150.51 ft³
